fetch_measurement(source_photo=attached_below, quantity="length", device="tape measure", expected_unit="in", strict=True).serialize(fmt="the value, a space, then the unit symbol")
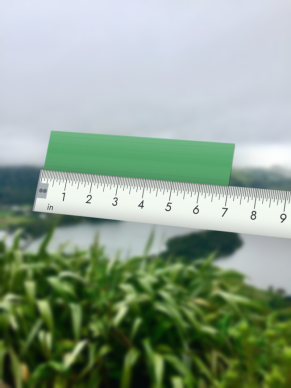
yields 7 in
